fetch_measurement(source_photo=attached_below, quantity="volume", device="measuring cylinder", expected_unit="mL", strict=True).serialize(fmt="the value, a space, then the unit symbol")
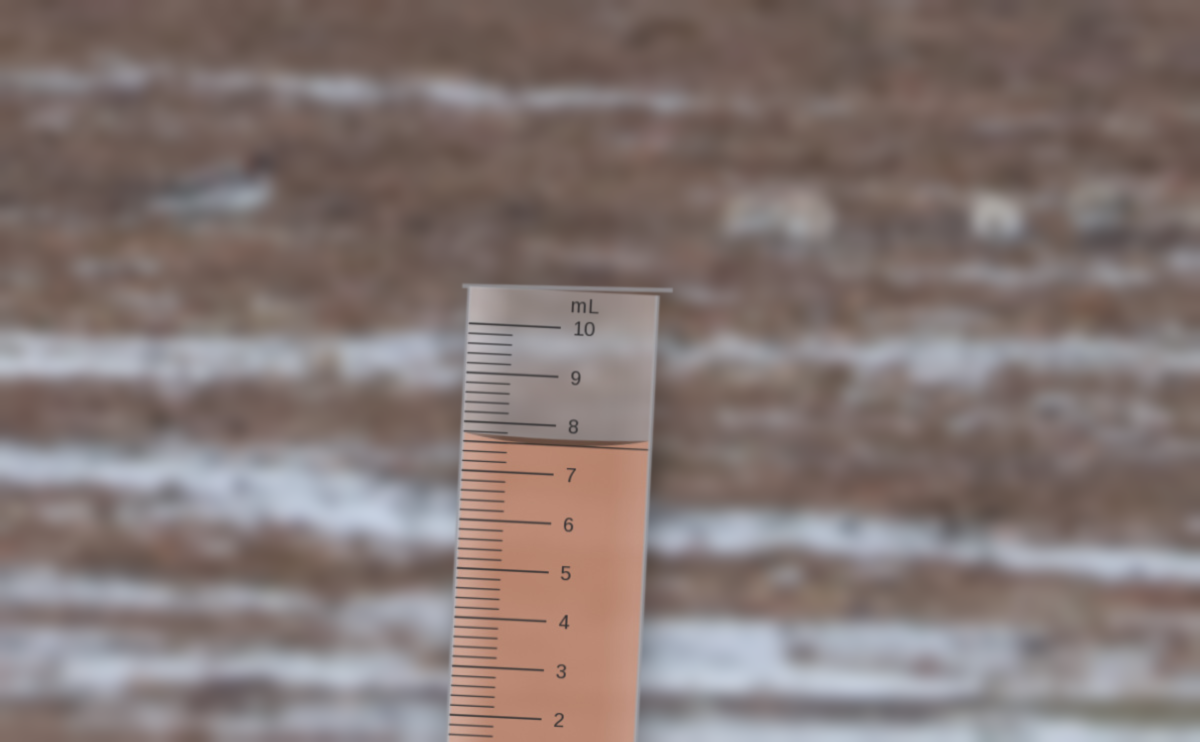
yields 7.6 mL
